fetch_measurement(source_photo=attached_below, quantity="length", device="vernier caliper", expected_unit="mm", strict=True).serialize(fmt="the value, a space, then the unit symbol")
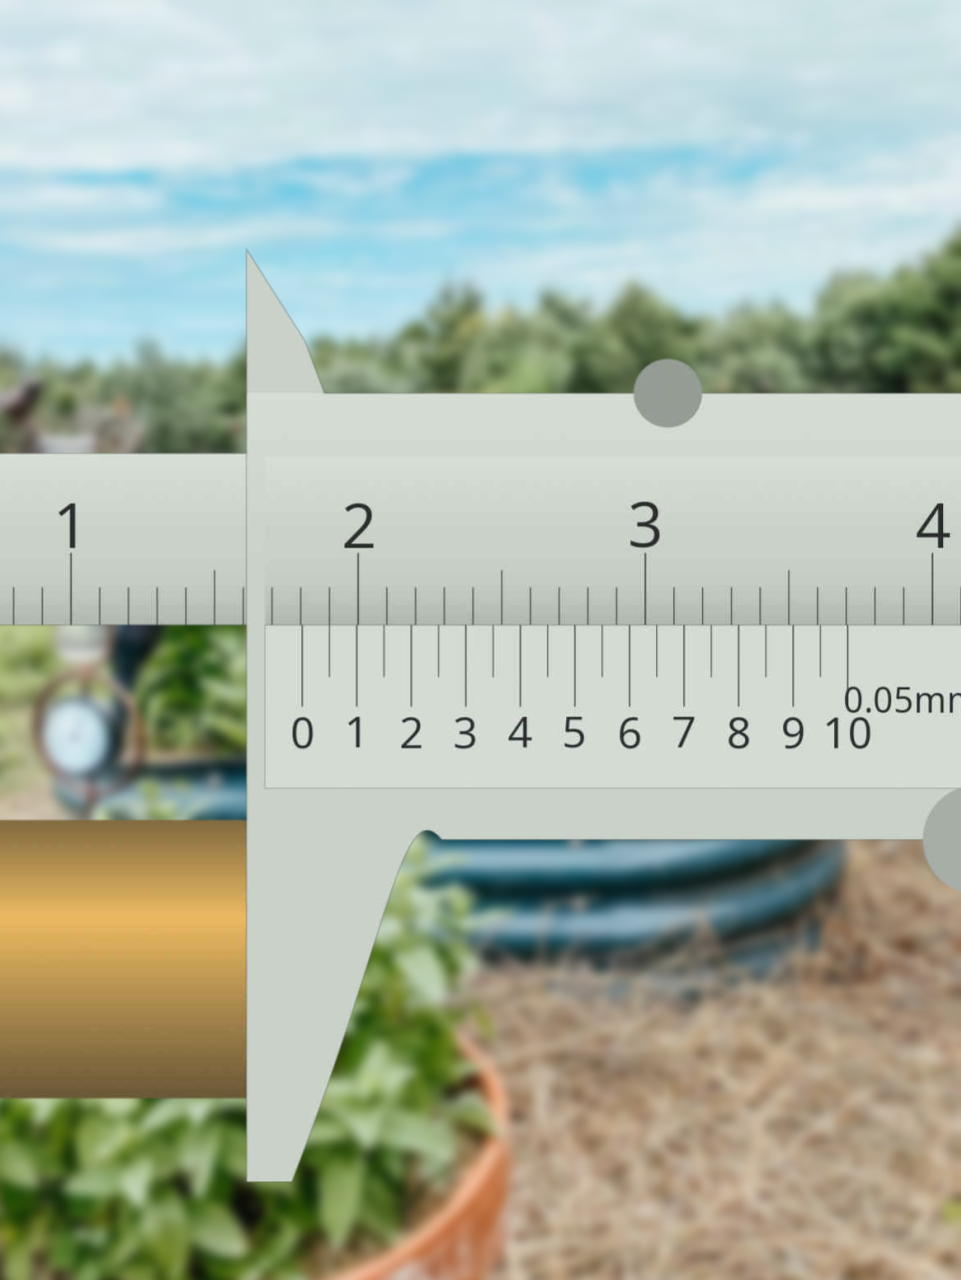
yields 18.05 mm
